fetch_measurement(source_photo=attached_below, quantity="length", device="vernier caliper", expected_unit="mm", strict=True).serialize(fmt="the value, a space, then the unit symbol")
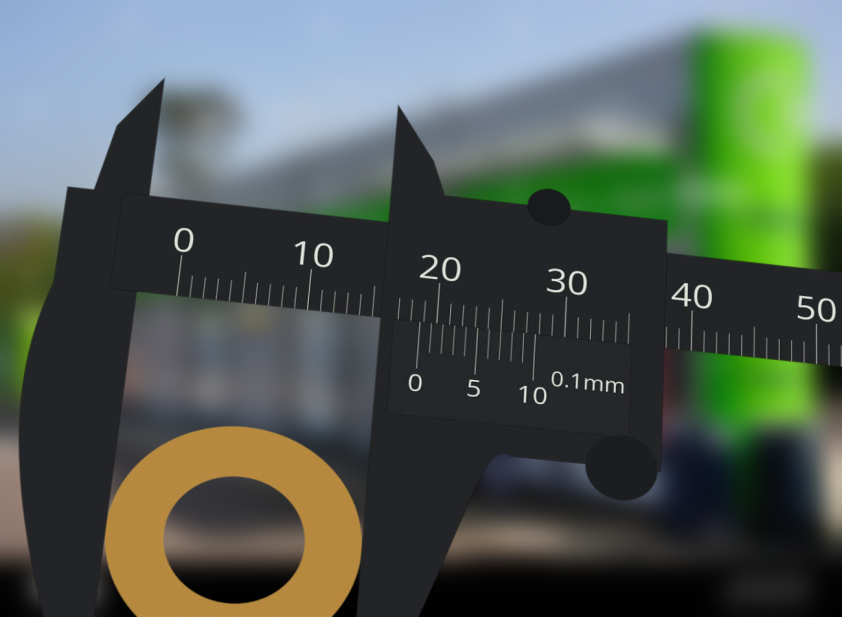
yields 18.7 mm
